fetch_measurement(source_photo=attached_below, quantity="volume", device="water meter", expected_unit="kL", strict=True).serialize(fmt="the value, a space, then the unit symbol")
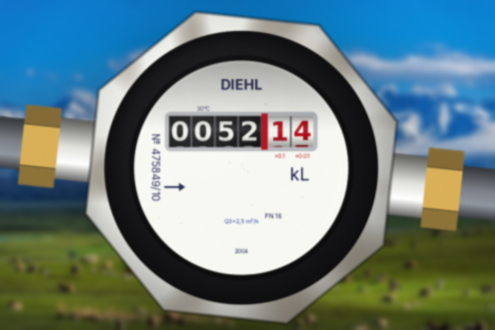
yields 52.14 kL
